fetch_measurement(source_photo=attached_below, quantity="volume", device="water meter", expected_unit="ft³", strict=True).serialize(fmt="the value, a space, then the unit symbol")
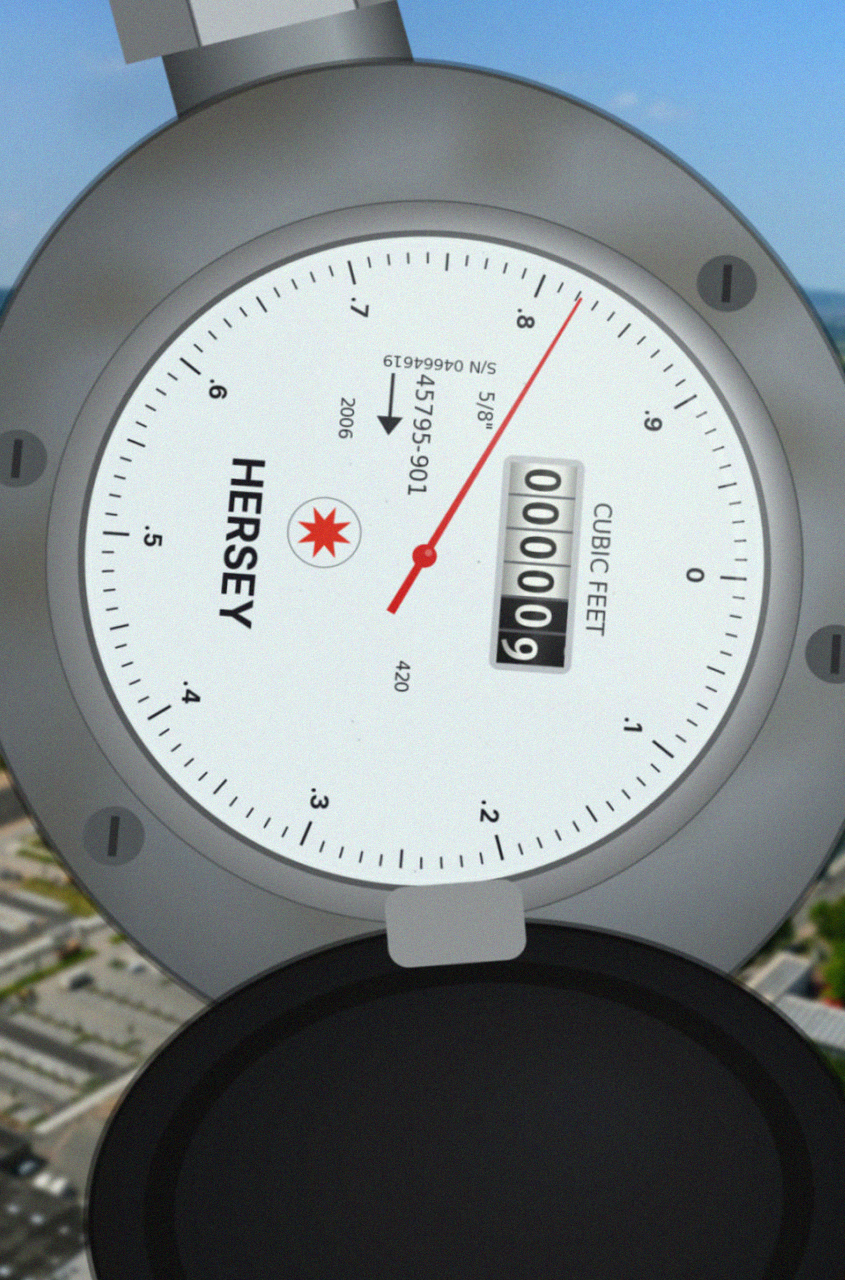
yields 8.82 ft³
